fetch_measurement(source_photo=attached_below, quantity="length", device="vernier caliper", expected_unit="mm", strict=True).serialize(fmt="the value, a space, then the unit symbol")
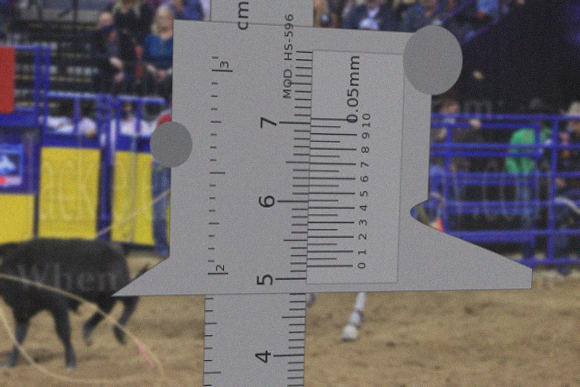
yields 51.6 mm
